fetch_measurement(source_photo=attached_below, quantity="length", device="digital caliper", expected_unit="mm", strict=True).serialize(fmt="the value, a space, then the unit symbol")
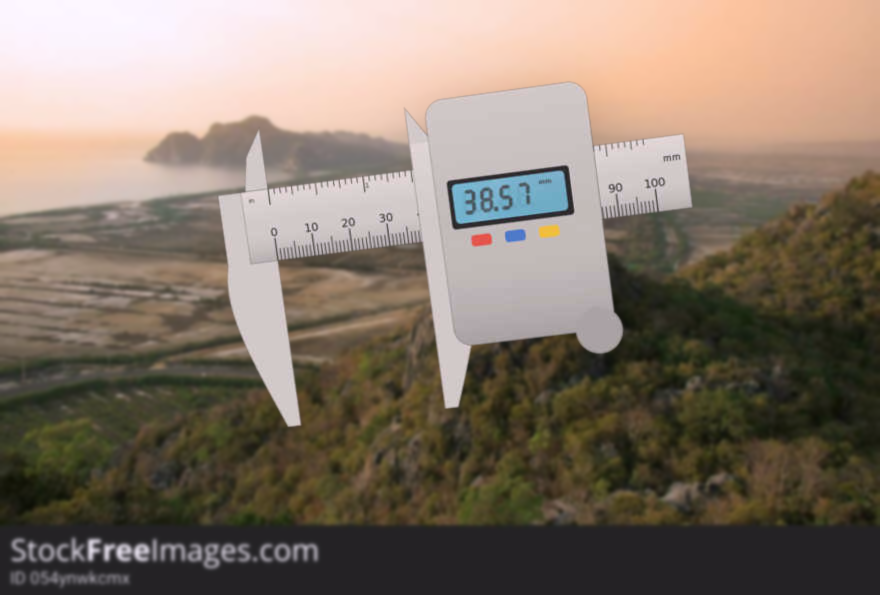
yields 38.57 mm
